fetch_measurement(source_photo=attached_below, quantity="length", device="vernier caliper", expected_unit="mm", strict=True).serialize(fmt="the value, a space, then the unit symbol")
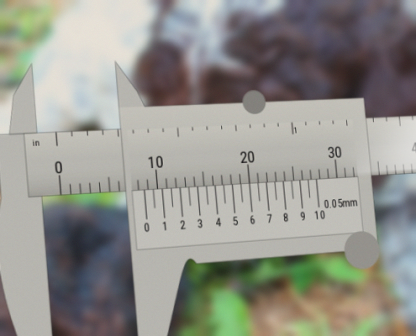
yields 8.6 mm
